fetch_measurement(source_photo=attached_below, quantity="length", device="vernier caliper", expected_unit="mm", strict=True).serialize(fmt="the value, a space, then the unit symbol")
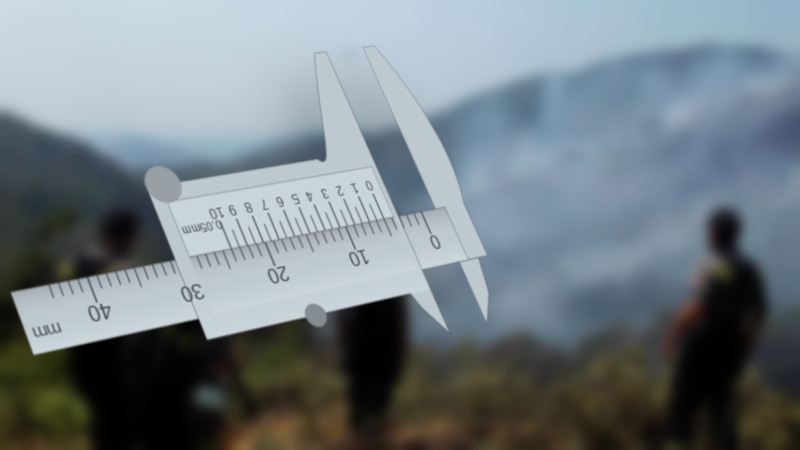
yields 5.0 mm
